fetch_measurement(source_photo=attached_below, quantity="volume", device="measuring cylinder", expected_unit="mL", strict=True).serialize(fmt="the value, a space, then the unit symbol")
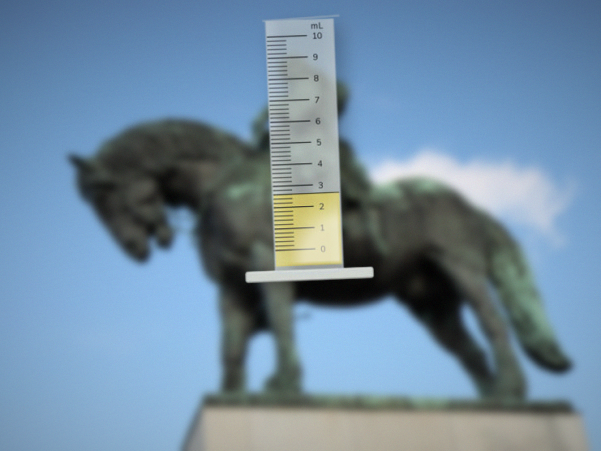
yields 2.6 mL
